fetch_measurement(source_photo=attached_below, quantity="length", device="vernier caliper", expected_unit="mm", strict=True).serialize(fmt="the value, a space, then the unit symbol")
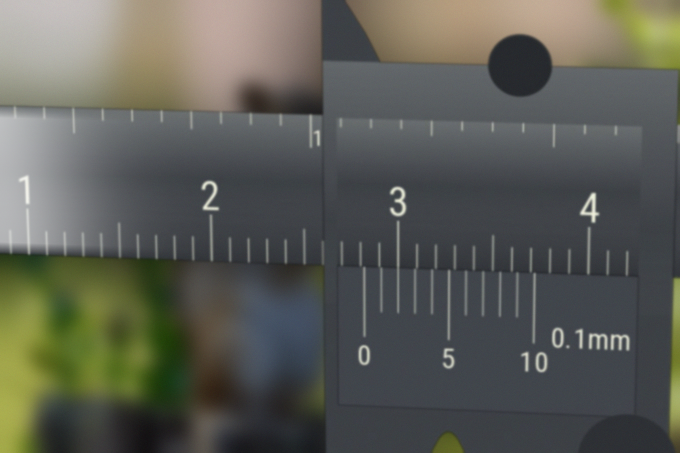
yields 28.2 mm
